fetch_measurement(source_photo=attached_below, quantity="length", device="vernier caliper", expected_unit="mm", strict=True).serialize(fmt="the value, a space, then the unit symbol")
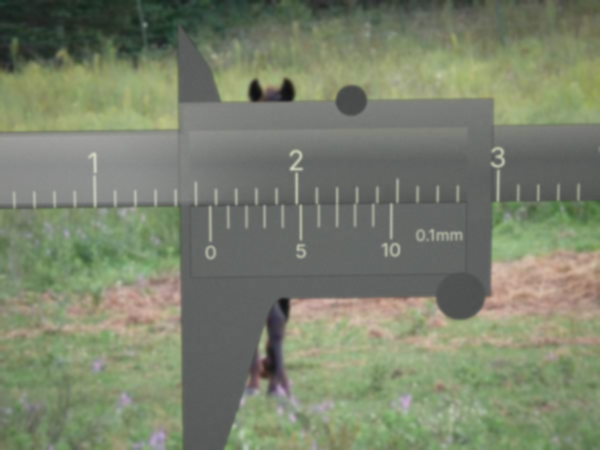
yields 15.7 mm
